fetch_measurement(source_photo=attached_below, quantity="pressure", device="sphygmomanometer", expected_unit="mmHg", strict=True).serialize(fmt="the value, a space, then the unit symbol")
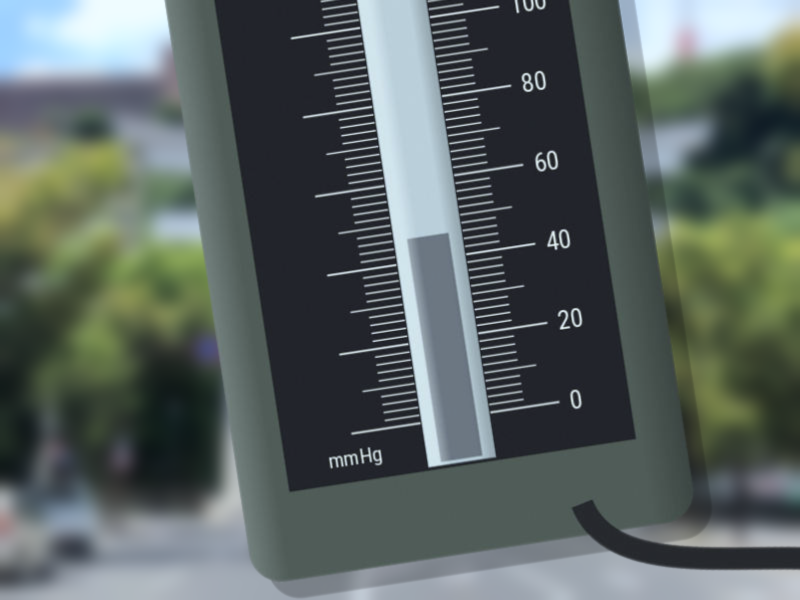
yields 46 mmHg
